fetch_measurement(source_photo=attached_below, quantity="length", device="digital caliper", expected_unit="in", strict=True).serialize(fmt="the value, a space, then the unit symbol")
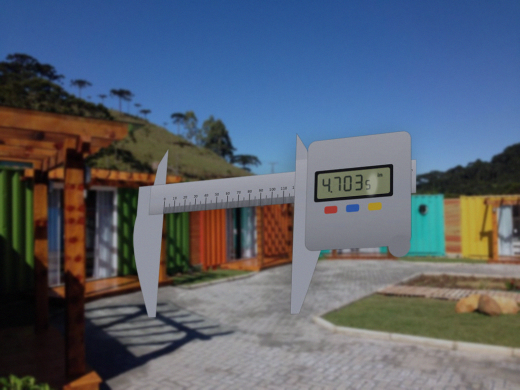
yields 4.7035 in
